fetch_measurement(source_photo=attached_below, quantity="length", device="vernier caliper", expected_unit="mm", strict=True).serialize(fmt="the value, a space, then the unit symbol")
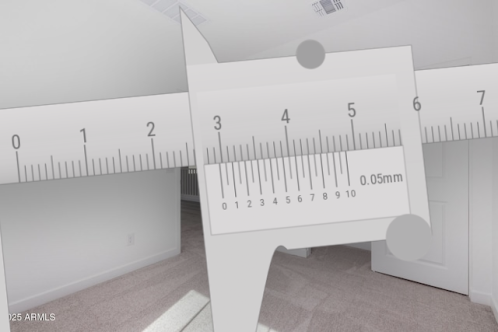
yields 29.6 mm
